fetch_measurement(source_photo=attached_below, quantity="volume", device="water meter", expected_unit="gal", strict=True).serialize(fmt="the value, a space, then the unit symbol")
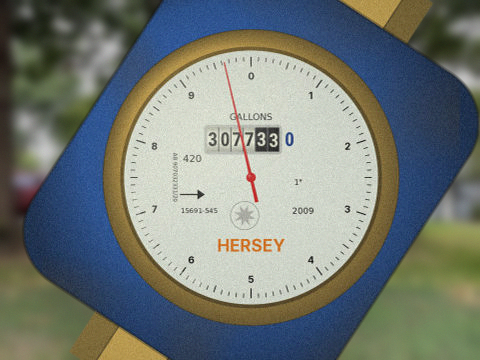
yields 3077329.6 gal
